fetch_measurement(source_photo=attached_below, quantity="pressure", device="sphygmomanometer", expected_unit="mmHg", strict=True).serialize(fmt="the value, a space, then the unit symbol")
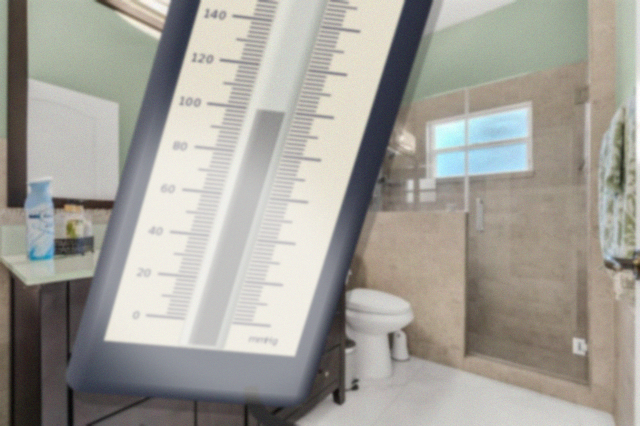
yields 100 mmHg
